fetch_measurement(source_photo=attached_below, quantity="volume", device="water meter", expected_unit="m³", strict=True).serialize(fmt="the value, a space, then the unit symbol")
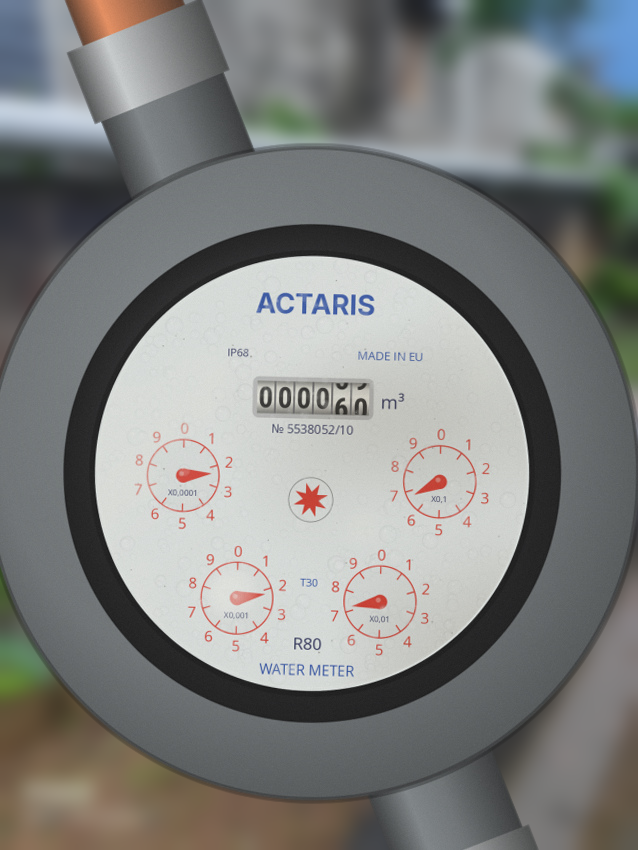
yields 59.6722 m³
